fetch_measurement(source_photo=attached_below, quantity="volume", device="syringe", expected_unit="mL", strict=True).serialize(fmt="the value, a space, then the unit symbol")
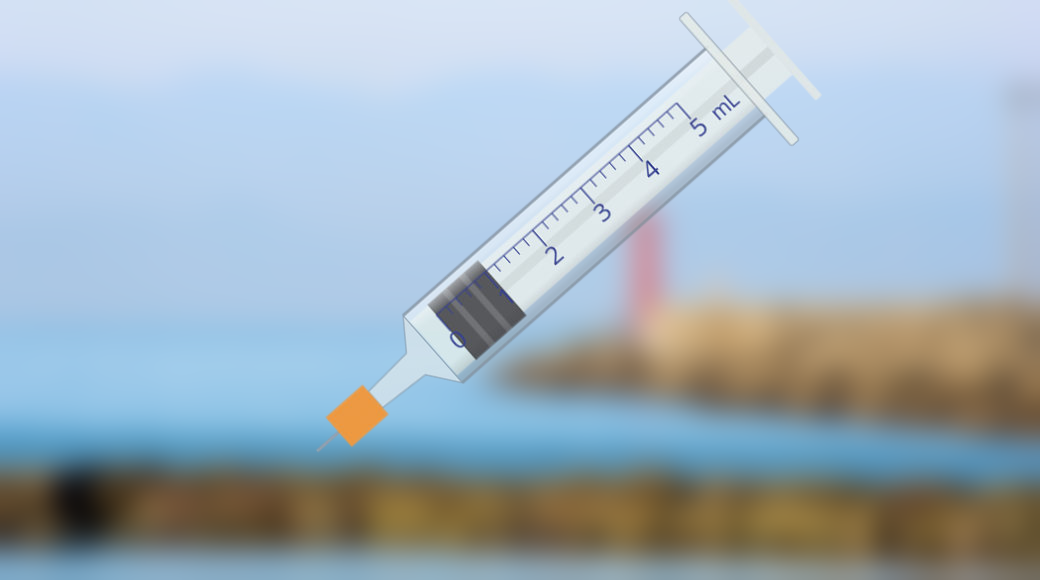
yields 0 mL
